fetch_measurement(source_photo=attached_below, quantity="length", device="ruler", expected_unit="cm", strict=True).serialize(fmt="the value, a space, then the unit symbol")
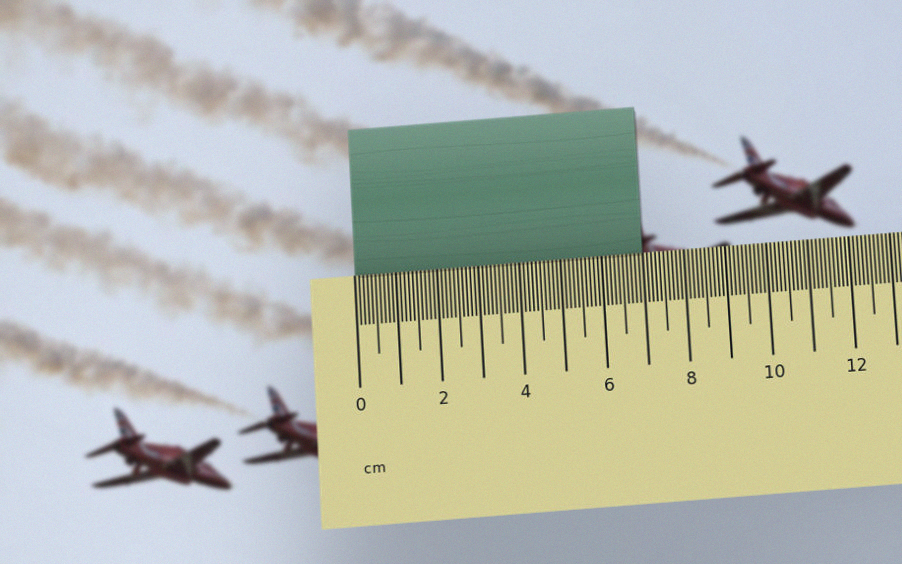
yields 7 cm
